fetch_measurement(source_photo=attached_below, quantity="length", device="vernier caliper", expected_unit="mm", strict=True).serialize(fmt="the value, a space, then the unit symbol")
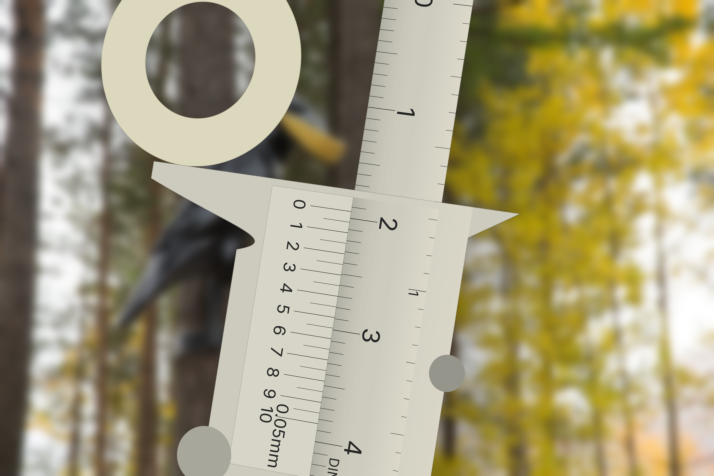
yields 19.4 mm
